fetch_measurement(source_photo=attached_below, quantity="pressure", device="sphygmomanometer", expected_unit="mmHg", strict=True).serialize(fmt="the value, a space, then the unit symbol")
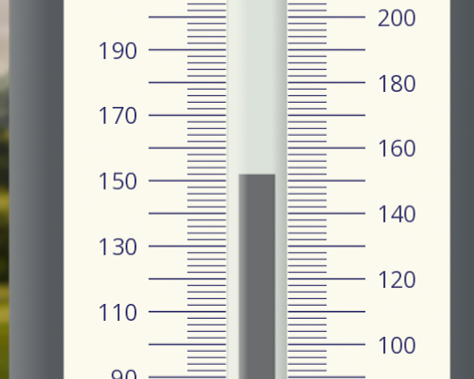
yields 152 mmHg
